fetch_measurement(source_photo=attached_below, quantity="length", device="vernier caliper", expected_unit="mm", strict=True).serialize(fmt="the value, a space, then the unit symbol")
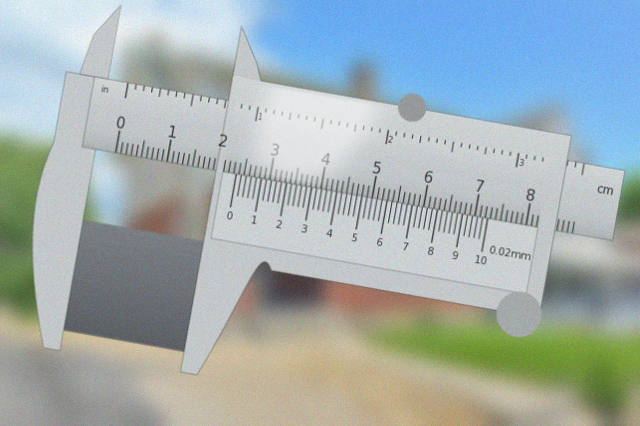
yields 23.5 mm
